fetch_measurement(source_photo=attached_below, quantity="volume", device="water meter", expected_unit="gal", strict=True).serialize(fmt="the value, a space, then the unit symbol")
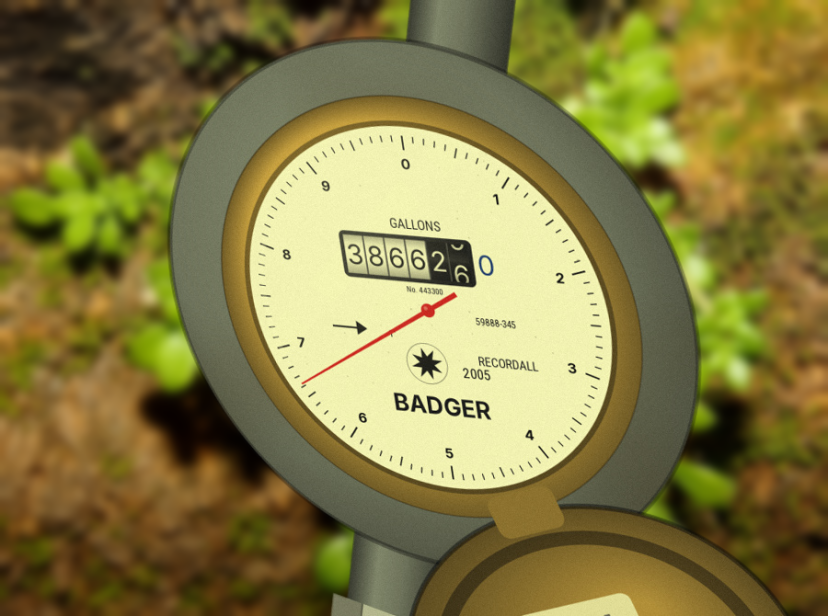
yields 3866256.6 gal
